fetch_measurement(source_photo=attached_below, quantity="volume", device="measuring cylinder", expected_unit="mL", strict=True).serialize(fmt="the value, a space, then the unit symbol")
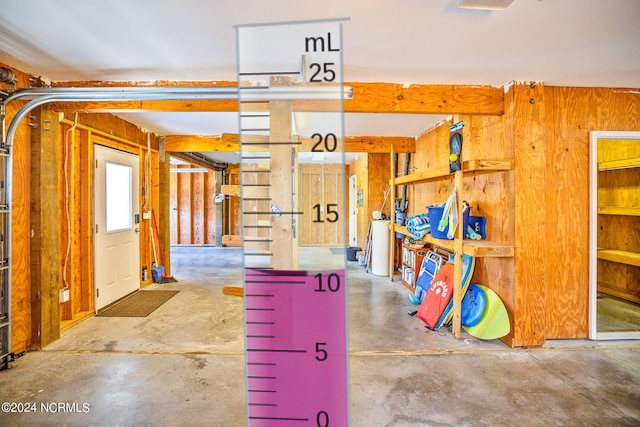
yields 10.5 mL
